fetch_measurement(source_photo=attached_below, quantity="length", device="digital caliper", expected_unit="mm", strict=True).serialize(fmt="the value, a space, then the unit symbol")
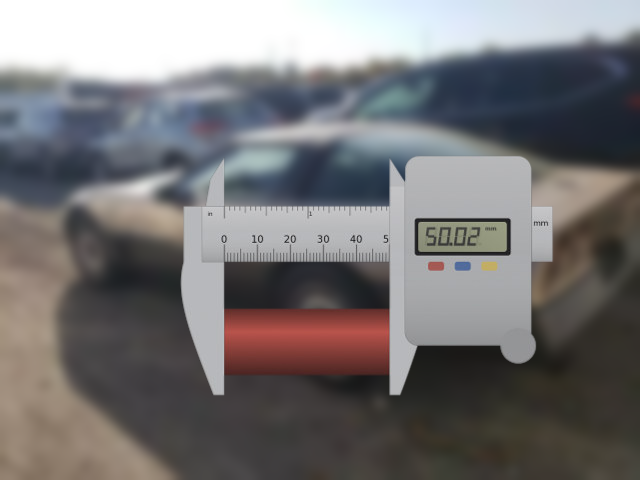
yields 50.02 mm
